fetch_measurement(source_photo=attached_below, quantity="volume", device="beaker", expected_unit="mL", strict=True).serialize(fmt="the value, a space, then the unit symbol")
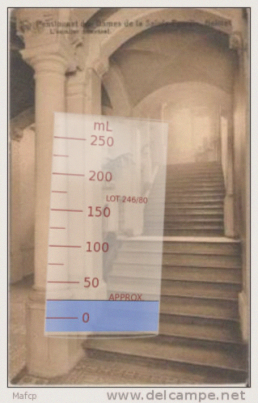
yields 25 mL
